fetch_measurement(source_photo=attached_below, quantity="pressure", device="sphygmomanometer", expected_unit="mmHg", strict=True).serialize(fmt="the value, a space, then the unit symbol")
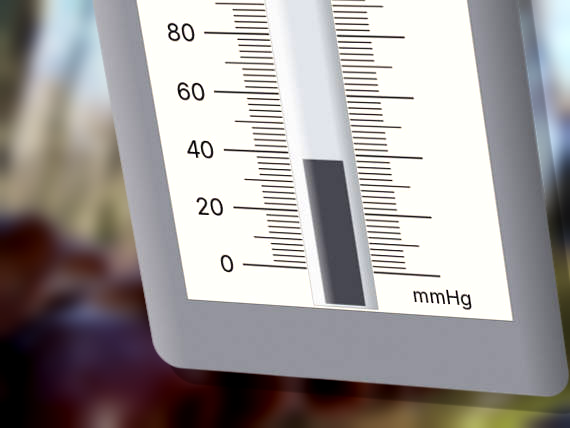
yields 38 mmHg
